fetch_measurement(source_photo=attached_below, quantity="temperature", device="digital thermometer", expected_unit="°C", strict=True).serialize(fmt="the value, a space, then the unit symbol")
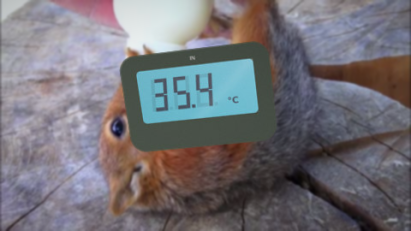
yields 35.4 °C
